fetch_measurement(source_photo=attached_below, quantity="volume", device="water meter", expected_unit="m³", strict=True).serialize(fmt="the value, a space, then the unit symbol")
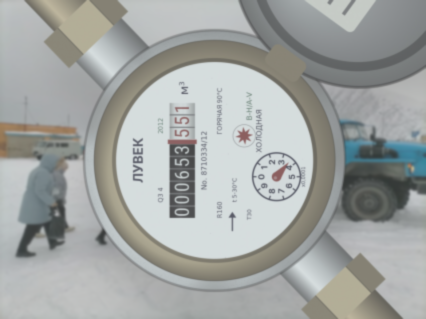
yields 653.5513 m³
